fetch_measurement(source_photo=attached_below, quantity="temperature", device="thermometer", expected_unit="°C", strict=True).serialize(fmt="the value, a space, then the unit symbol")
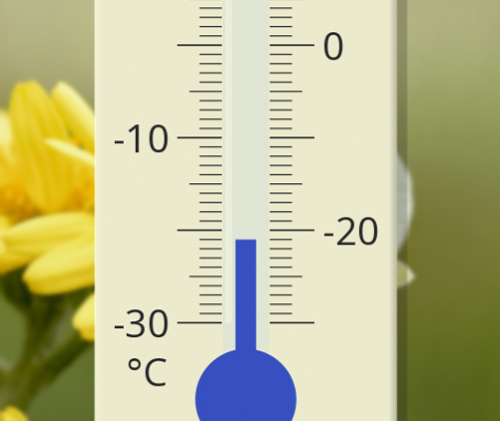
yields -21 °C
